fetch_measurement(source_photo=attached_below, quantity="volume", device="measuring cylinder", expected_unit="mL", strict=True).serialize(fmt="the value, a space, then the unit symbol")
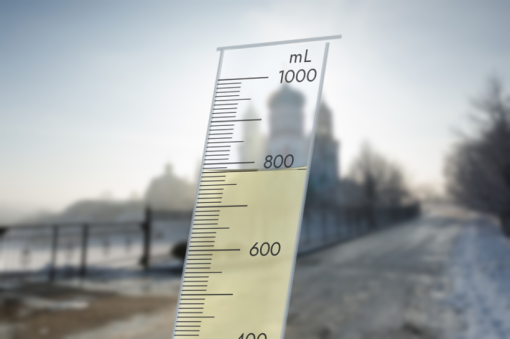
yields 780 mL
